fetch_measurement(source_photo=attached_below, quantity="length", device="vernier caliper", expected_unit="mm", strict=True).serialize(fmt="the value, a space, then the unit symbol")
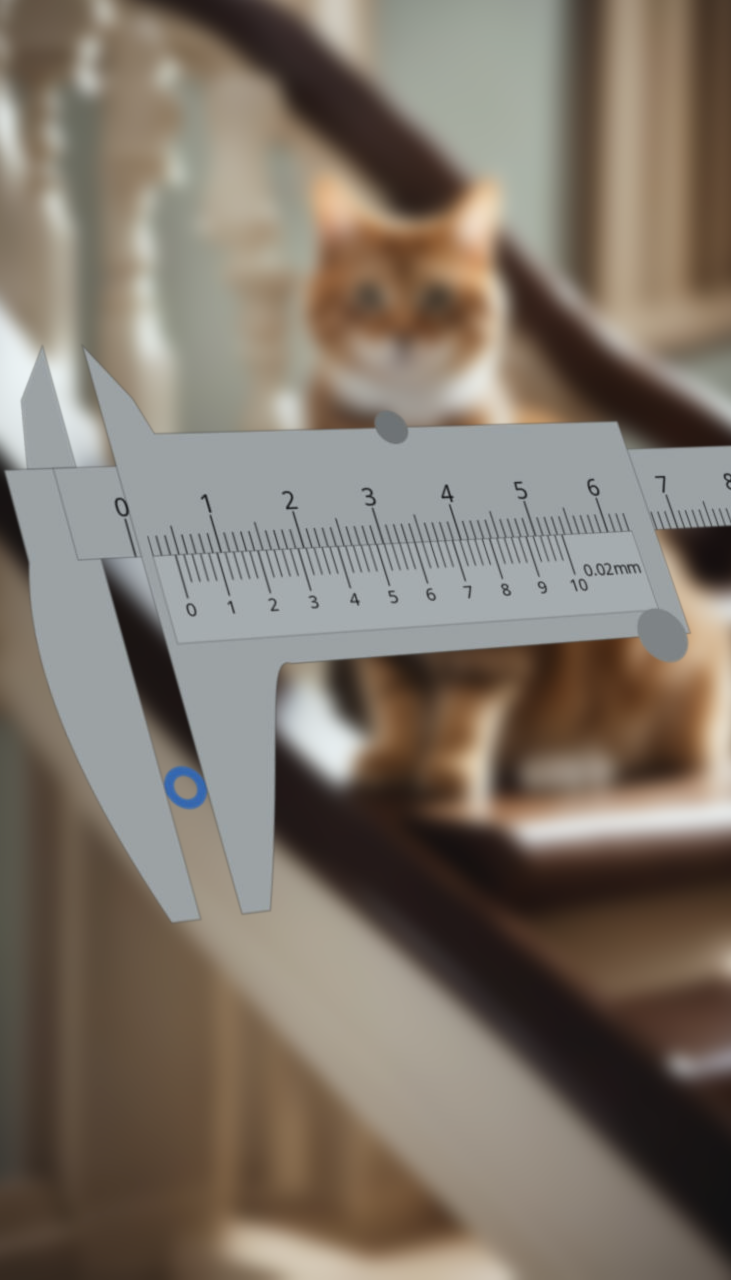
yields 4.6 mm
